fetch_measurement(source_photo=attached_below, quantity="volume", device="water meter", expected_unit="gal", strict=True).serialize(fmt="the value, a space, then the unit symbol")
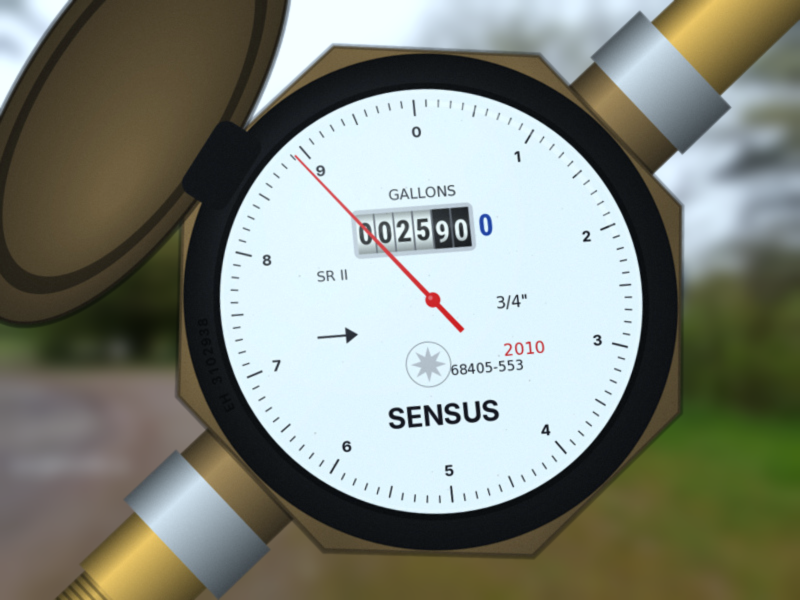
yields 25898.9 gal
